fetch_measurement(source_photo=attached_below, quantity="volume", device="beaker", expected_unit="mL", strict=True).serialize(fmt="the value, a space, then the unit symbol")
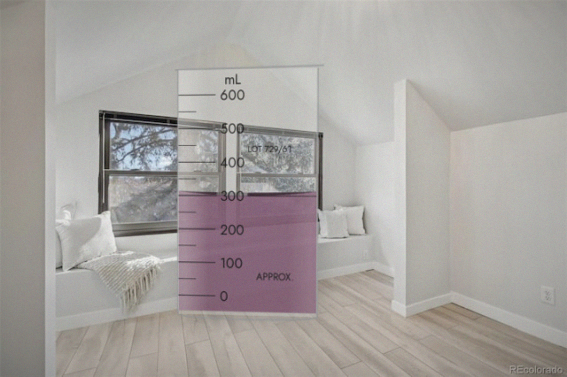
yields 300 mL
